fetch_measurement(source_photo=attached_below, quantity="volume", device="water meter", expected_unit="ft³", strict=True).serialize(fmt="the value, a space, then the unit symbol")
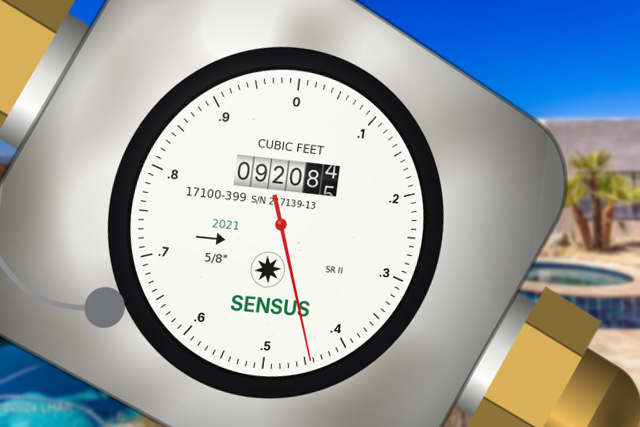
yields 92084.44 ft³
